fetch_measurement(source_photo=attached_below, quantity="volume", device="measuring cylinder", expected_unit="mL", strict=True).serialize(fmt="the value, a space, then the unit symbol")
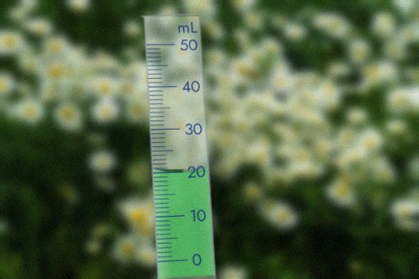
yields 20 mL
